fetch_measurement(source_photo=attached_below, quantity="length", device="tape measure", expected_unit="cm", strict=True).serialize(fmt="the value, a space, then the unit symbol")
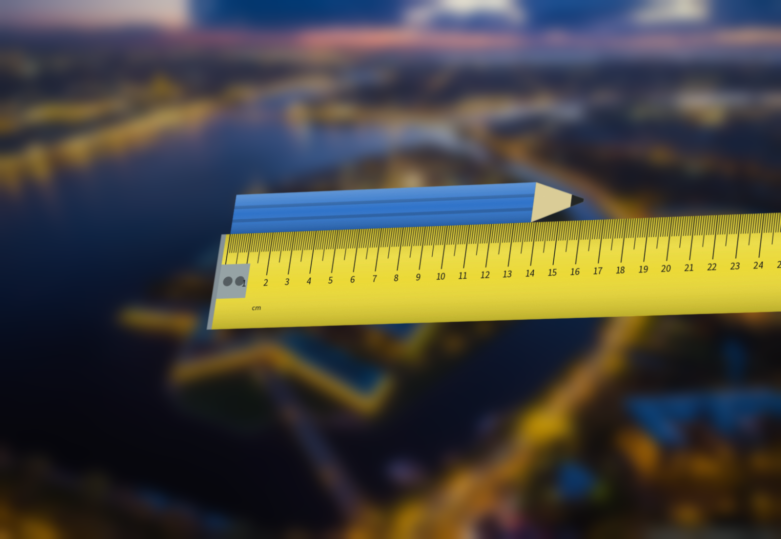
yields 16 cm
